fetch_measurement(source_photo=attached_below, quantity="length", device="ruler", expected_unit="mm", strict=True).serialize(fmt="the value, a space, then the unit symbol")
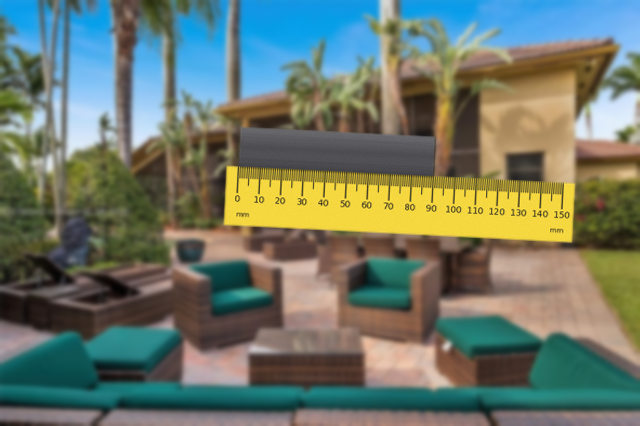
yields 90 mm
